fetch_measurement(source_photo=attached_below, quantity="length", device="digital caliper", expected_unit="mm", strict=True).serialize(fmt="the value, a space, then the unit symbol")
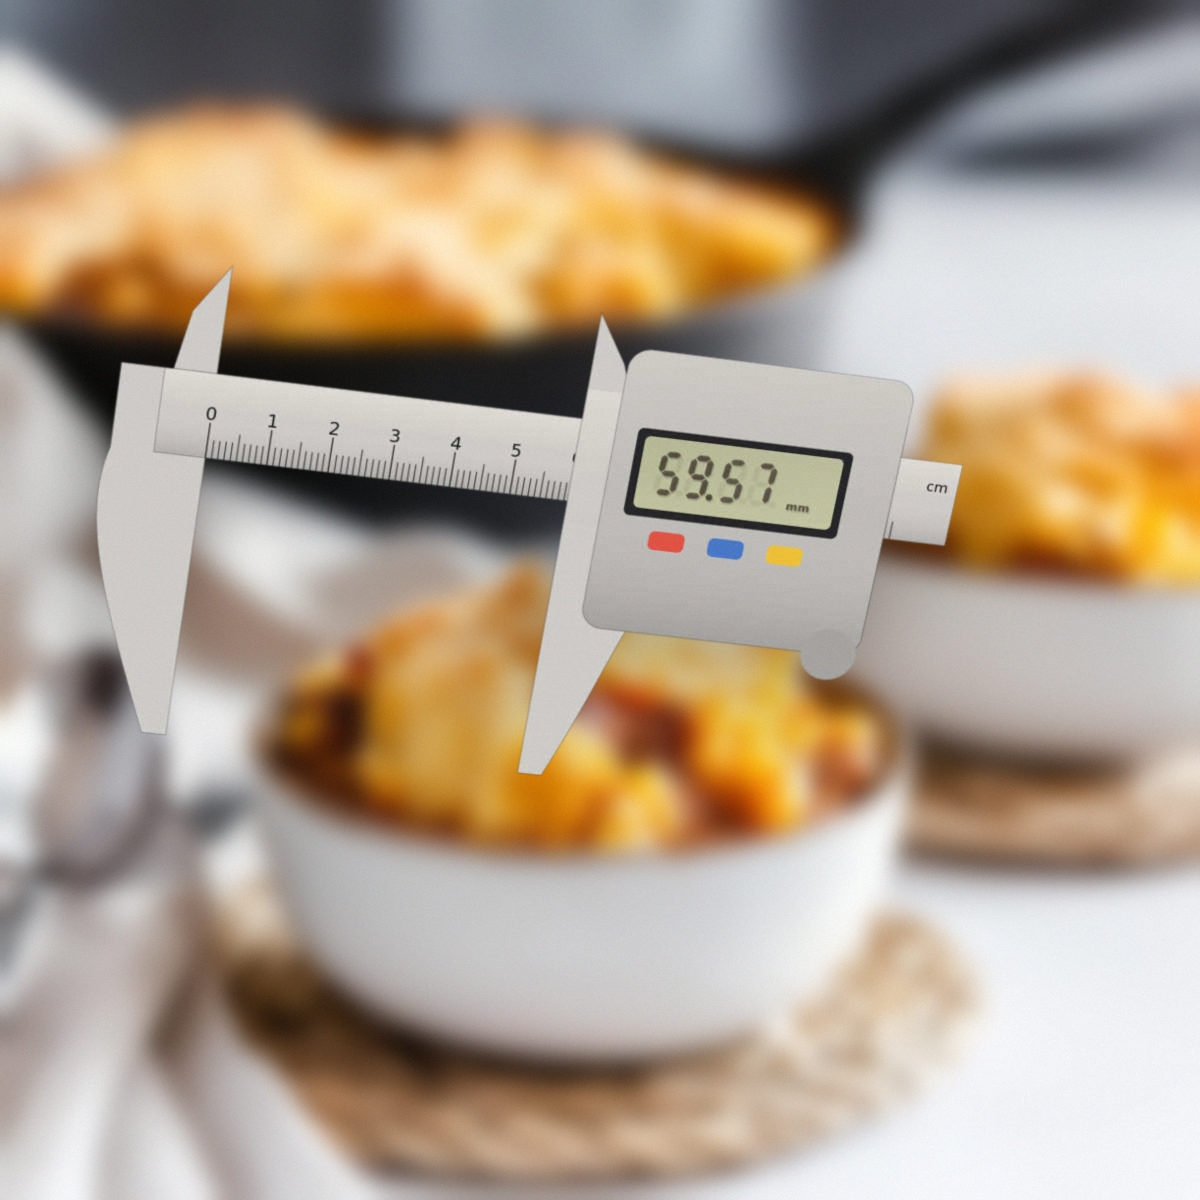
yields 59.57 mm
